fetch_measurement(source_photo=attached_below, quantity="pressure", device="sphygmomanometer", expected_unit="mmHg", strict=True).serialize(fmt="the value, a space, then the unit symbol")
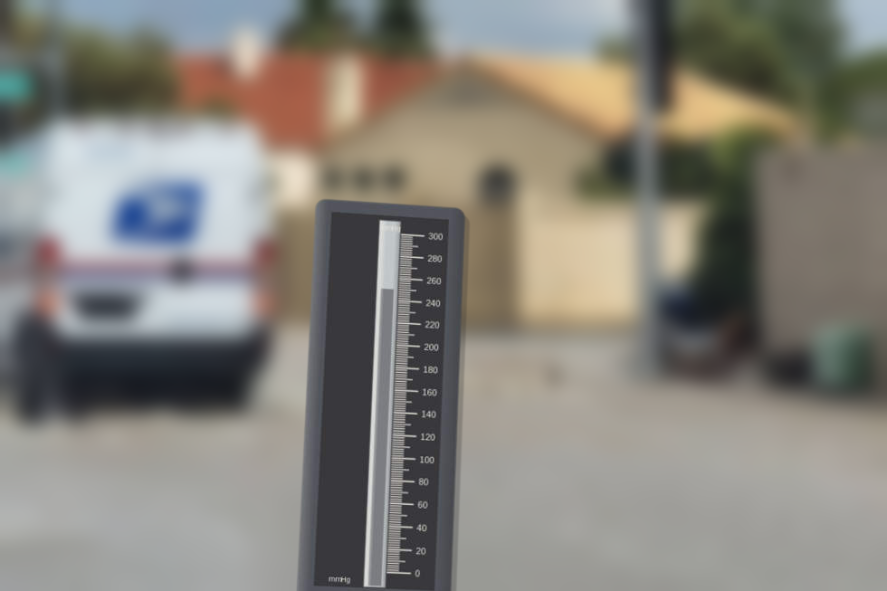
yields 250 mmHg
